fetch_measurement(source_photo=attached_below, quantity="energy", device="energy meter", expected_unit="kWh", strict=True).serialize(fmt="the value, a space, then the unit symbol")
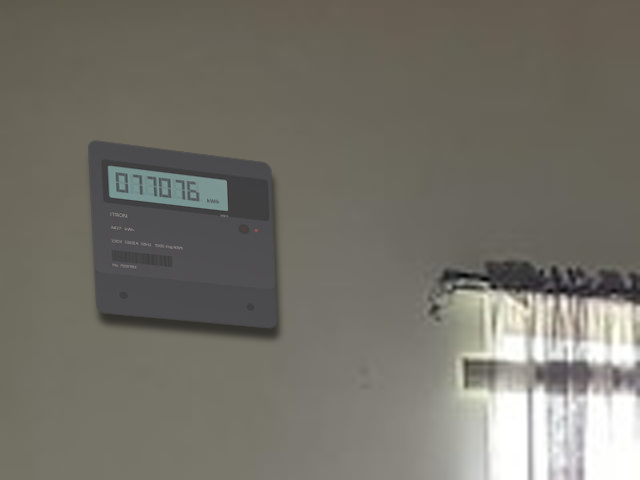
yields 77076 kWh
